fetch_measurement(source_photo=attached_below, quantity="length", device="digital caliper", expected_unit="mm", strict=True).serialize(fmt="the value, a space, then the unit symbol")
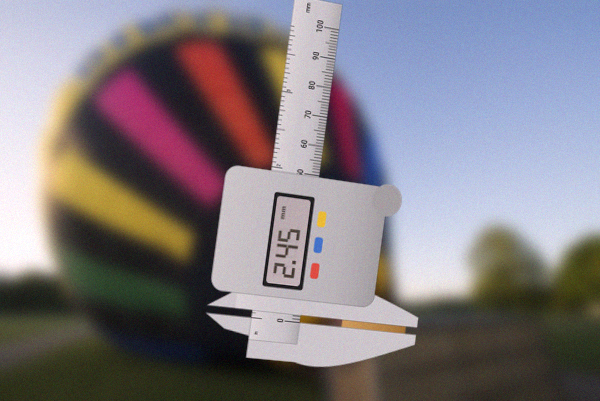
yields 2.45 mm
